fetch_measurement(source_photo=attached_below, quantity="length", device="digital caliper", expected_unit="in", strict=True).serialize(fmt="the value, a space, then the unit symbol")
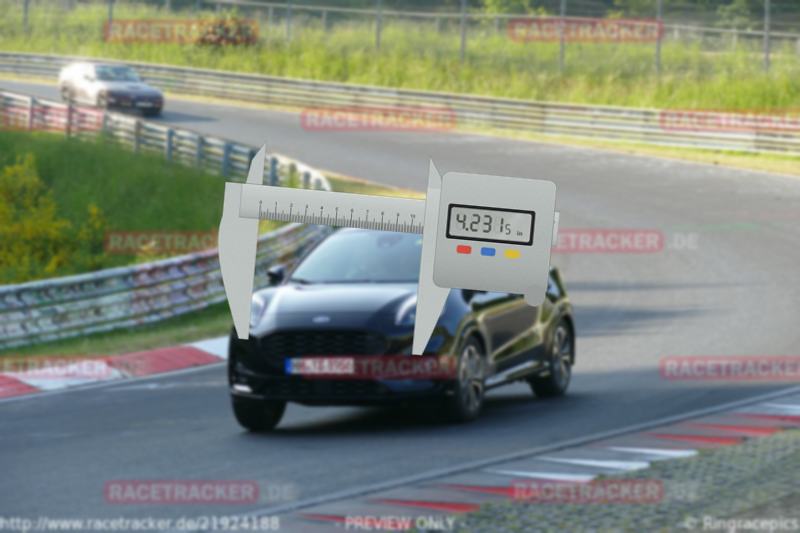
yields 4.2315 in
